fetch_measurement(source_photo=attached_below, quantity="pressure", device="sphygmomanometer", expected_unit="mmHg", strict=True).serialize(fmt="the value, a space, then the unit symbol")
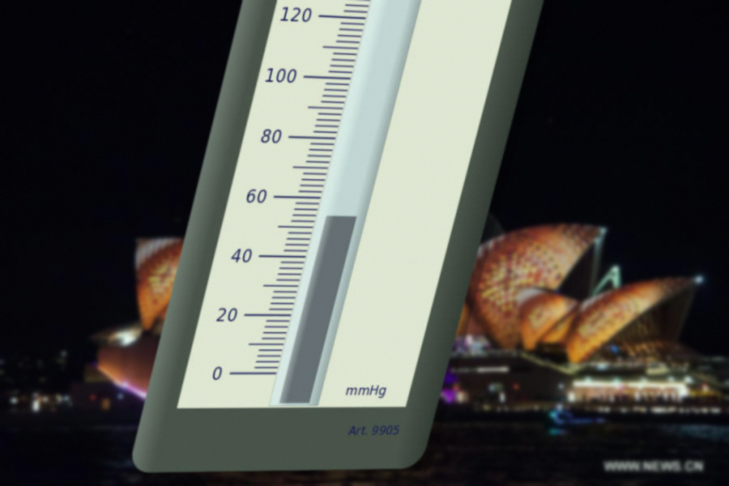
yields 54 mmHg
